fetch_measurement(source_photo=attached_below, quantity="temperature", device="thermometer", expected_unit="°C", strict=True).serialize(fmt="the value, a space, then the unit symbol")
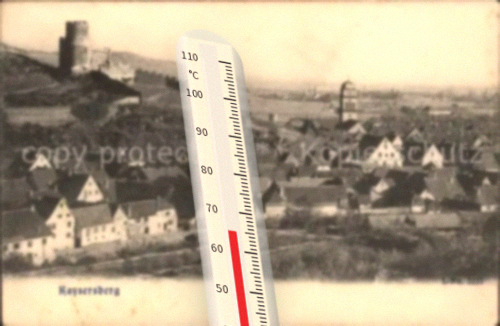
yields 65 °C
